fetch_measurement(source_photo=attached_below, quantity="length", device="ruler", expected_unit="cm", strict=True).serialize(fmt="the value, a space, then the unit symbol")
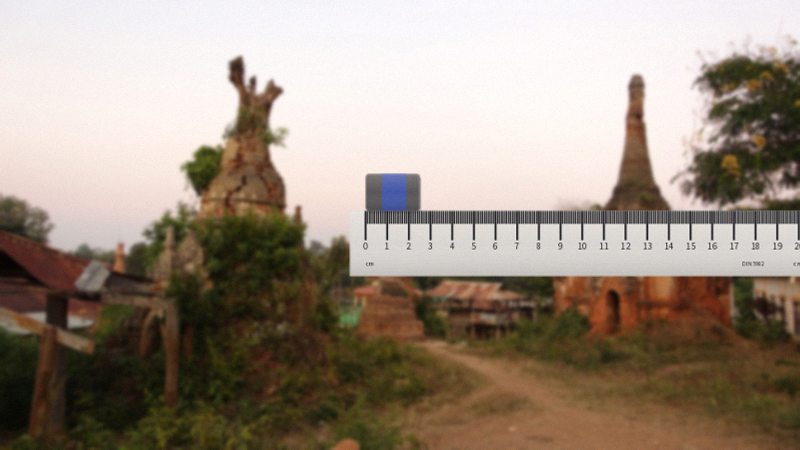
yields 2.5 cm
